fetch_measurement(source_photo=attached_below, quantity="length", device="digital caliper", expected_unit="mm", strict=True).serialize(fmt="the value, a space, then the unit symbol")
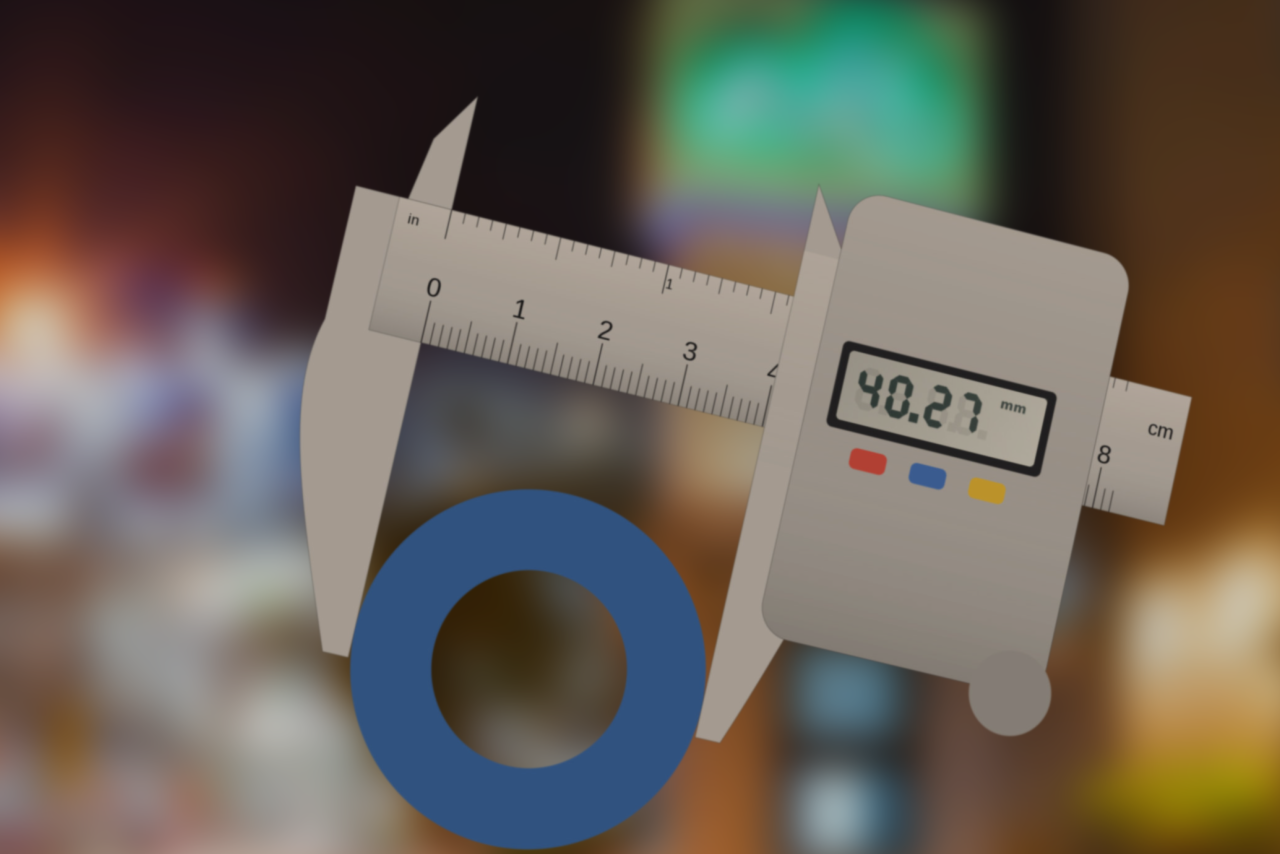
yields 40.27 mm
